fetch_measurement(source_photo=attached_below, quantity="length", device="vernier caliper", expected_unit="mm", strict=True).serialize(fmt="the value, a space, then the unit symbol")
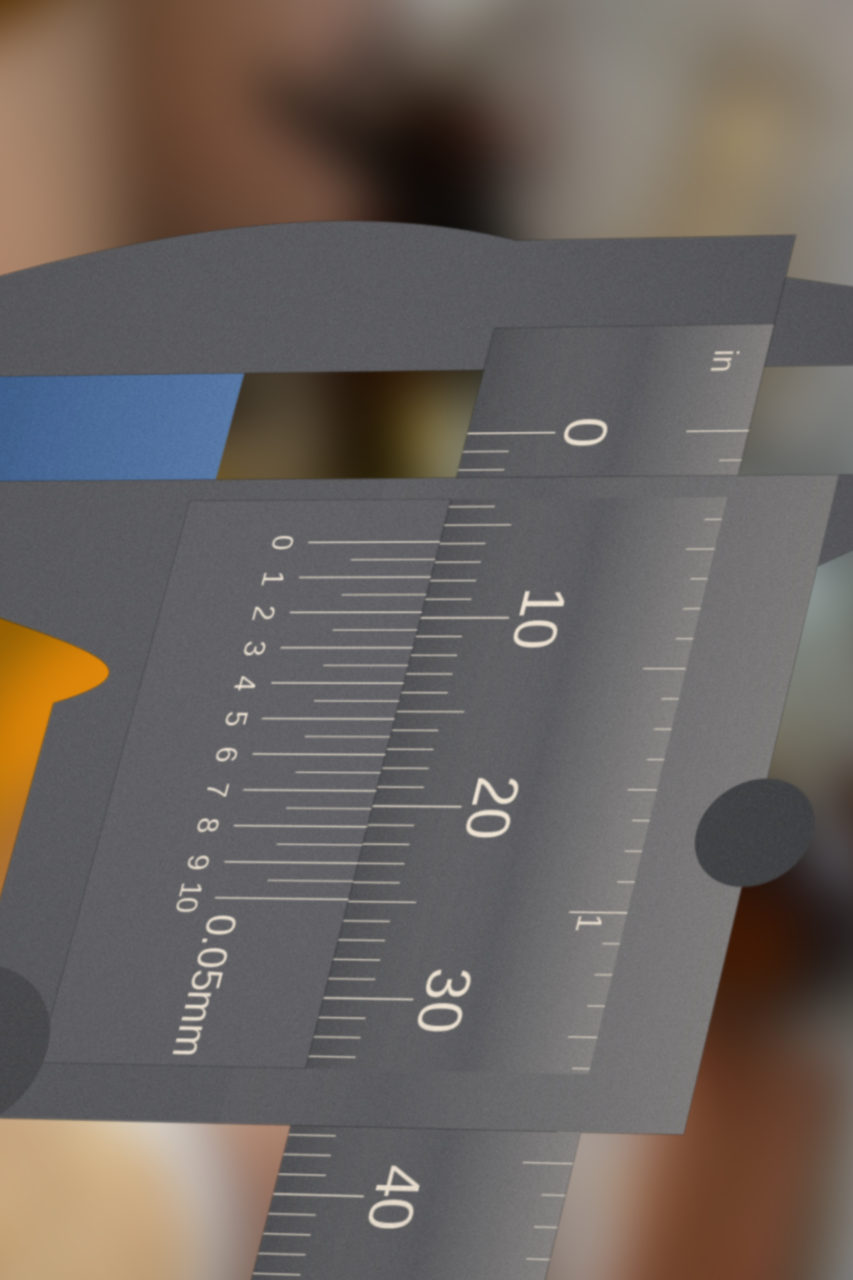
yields 5.9 mm
